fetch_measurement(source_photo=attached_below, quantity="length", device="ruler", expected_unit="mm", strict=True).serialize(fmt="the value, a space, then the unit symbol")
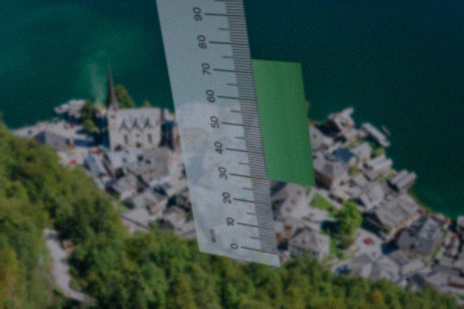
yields 45 mm
